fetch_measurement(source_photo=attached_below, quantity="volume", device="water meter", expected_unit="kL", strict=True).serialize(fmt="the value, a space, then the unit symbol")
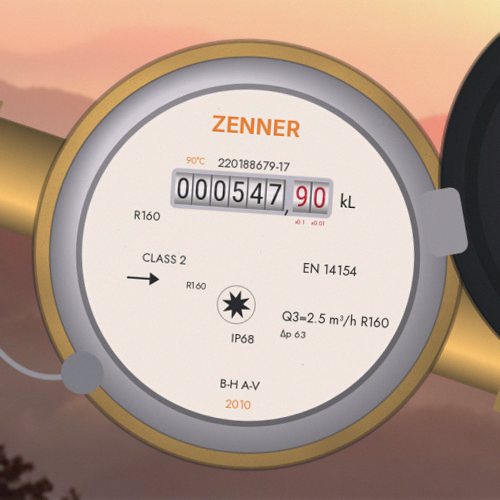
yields 547.90 kL
